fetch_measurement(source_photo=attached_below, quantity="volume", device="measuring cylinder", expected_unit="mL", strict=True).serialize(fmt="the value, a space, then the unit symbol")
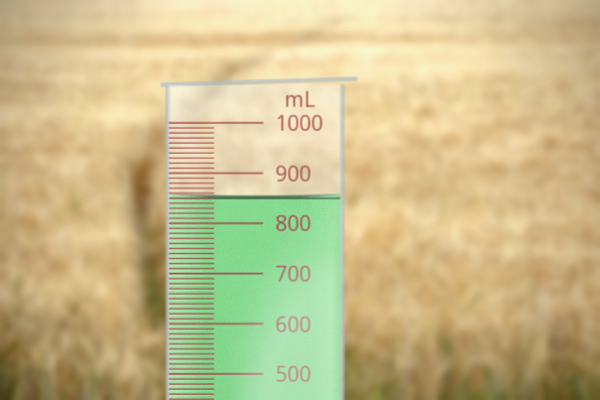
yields 850 mL
